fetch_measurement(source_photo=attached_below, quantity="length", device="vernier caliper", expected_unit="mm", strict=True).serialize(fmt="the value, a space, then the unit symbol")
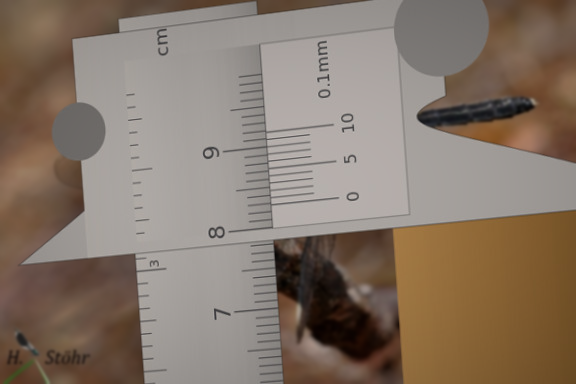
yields 82.8 mm
